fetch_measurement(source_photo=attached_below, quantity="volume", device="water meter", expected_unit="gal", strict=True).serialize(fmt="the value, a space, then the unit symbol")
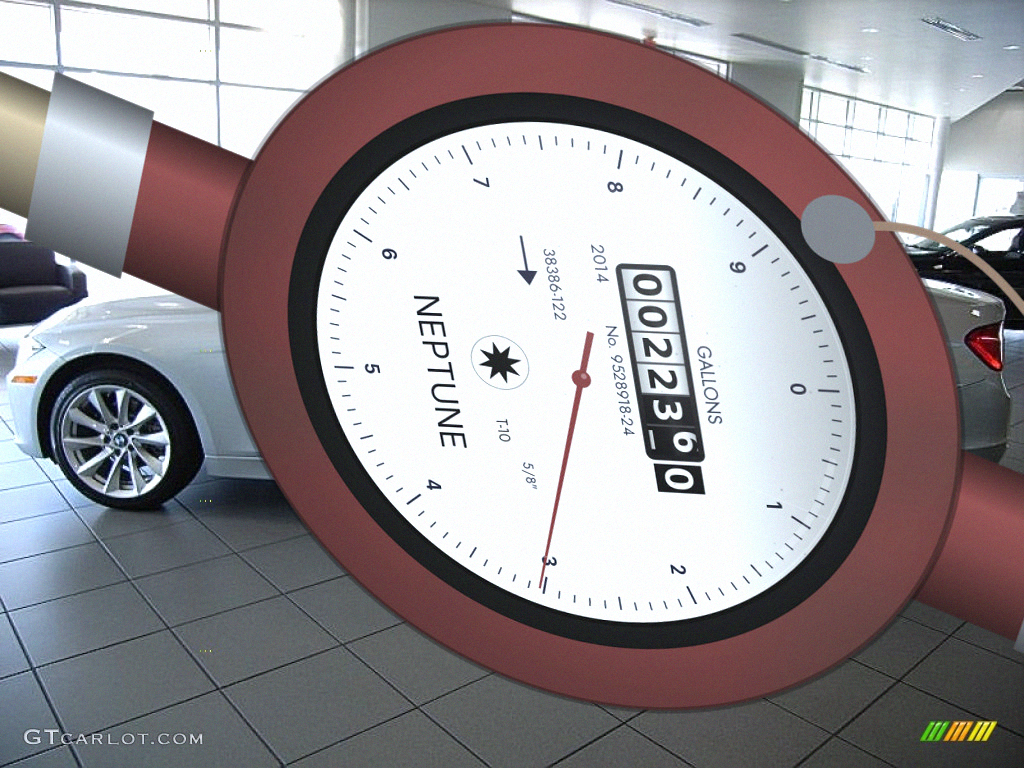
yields 22363.0 gal
